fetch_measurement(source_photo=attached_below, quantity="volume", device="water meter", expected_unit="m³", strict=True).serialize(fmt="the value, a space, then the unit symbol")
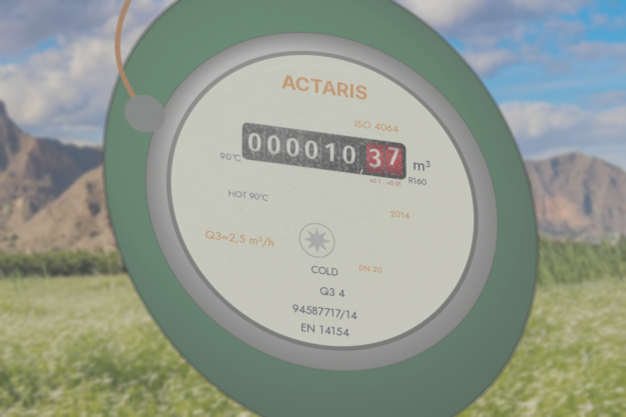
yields 10.37 m³
